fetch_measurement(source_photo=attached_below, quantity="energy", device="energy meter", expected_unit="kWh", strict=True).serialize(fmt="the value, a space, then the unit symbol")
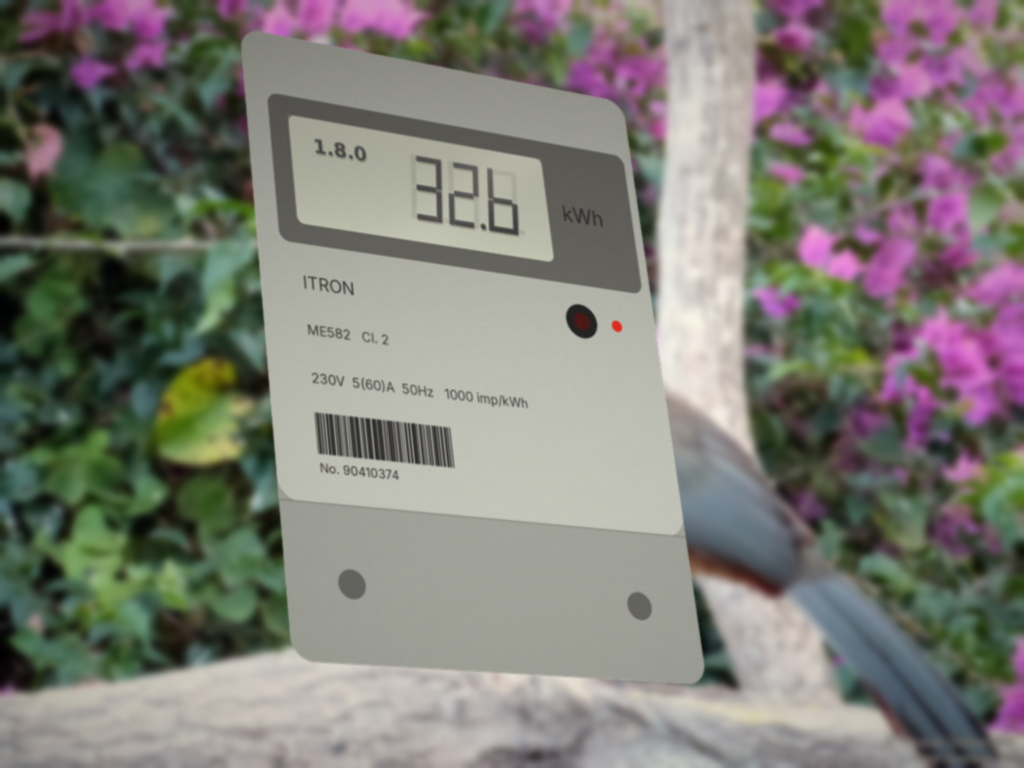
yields 32.6 kWh
